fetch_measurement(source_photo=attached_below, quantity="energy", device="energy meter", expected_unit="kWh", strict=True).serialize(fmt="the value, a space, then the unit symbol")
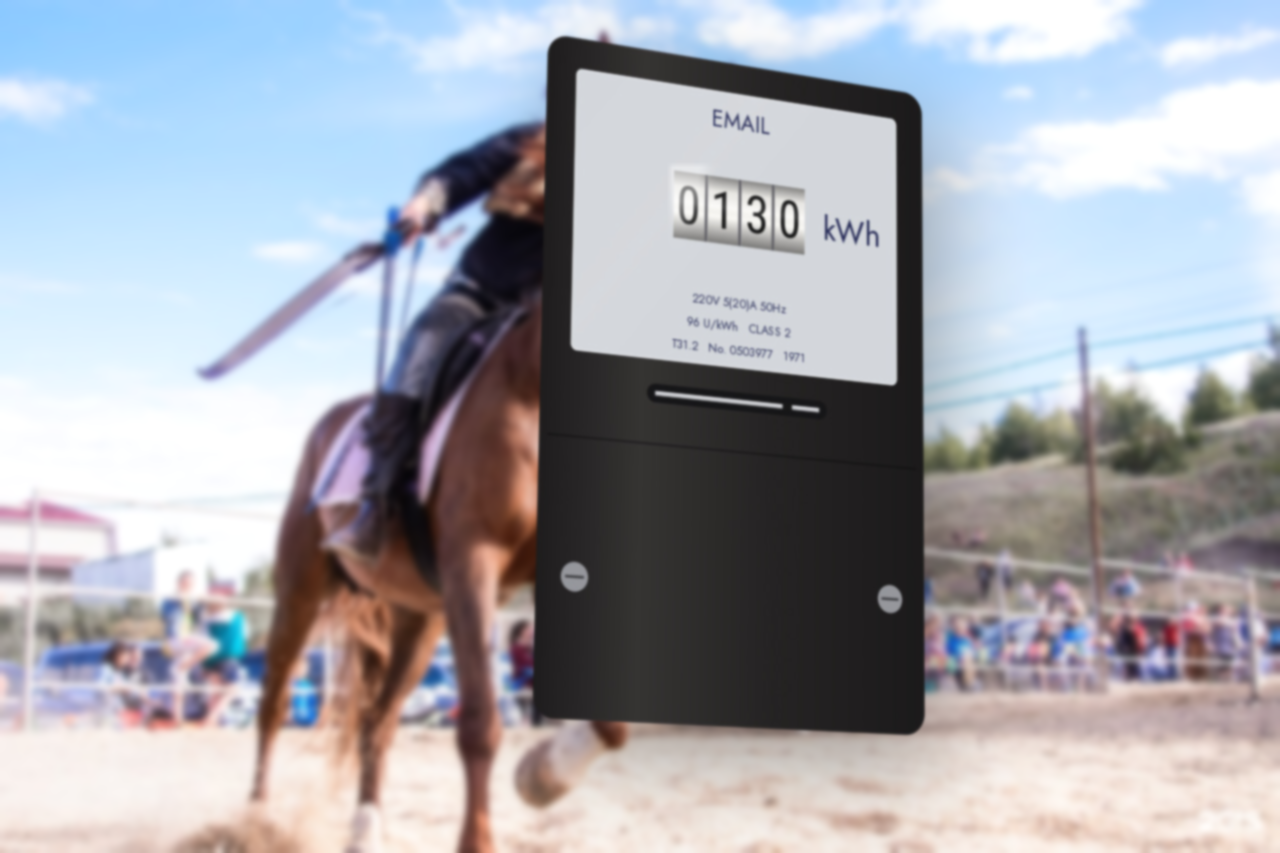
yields 130 kWh
